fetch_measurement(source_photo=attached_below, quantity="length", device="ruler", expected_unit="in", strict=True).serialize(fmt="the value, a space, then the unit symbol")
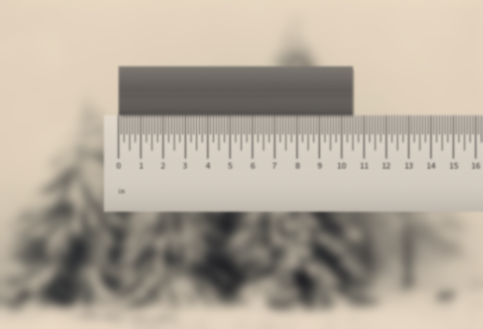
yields 10.5 in
